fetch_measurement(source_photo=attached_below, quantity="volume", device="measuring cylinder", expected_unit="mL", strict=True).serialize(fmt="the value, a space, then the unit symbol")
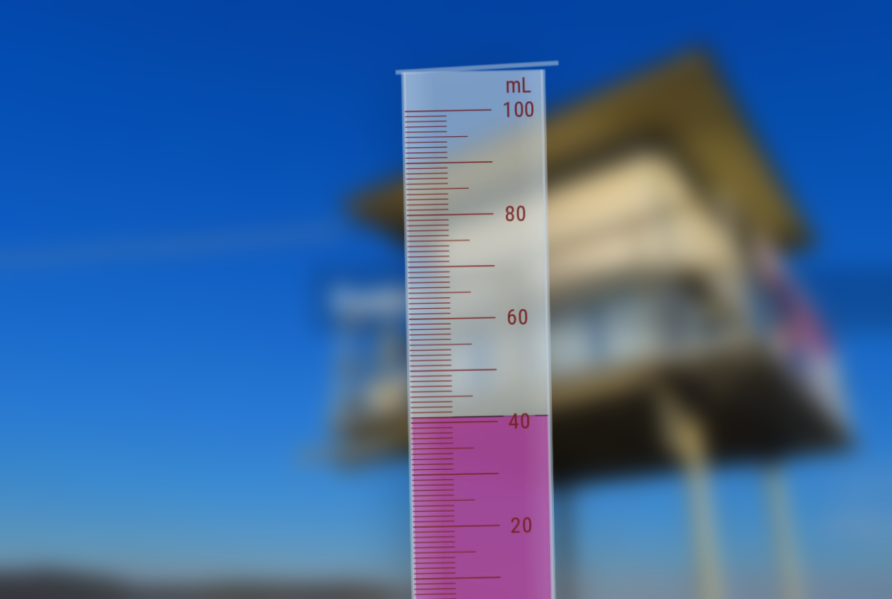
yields 41 mL
